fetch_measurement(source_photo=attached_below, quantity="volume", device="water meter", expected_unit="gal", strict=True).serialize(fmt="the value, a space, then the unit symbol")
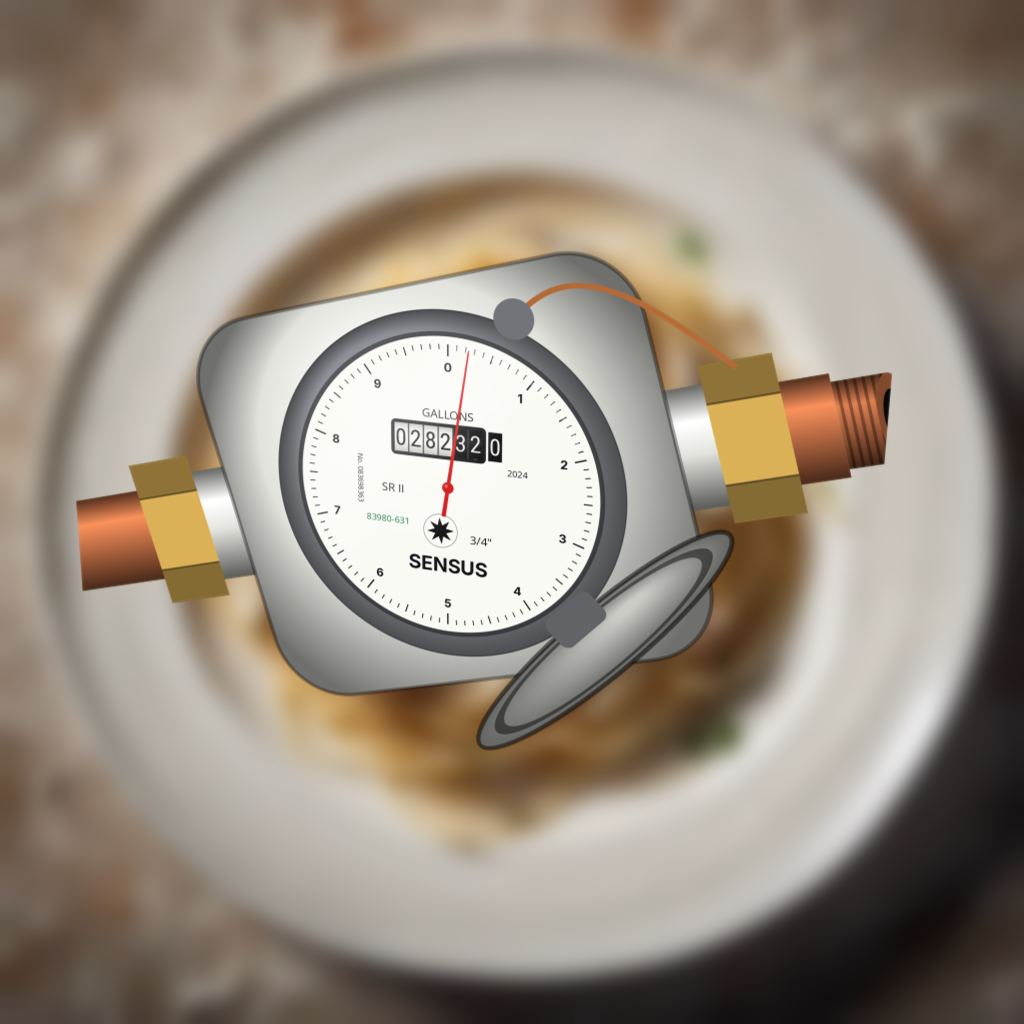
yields 282320.2 gal
